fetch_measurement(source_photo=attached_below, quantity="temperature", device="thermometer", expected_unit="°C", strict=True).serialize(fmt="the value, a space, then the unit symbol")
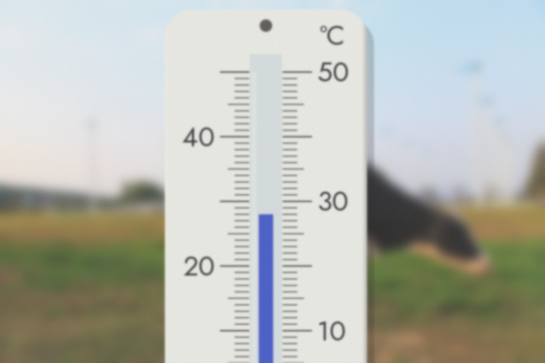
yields 28 °C
